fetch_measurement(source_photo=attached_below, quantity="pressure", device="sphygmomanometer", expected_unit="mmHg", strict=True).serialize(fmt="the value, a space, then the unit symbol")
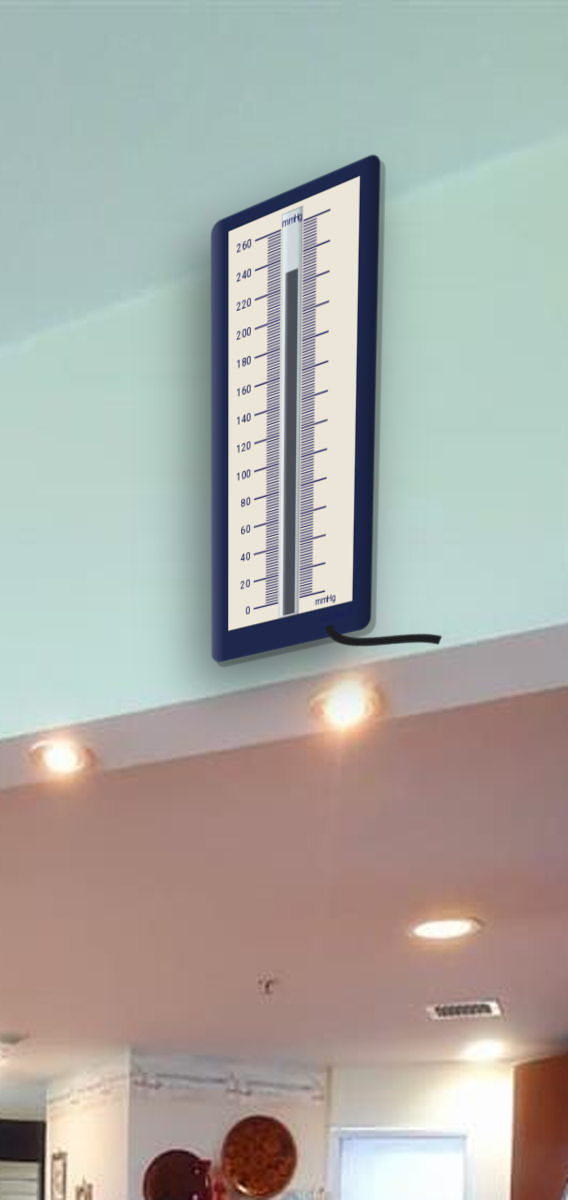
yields 230 mmHg
